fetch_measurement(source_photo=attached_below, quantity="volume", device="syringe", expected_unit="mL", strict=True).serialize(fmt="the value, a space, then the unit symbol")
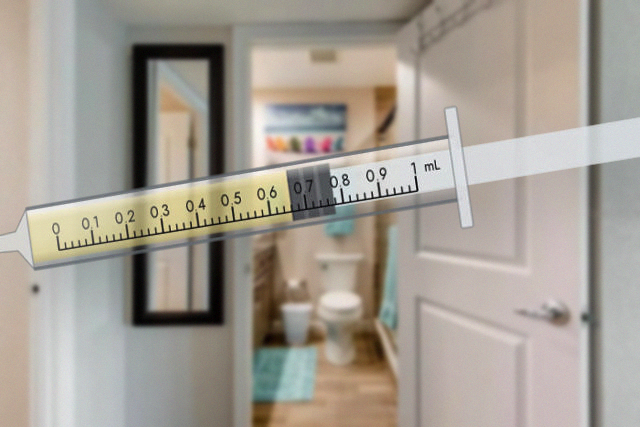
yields 0.66 mL
